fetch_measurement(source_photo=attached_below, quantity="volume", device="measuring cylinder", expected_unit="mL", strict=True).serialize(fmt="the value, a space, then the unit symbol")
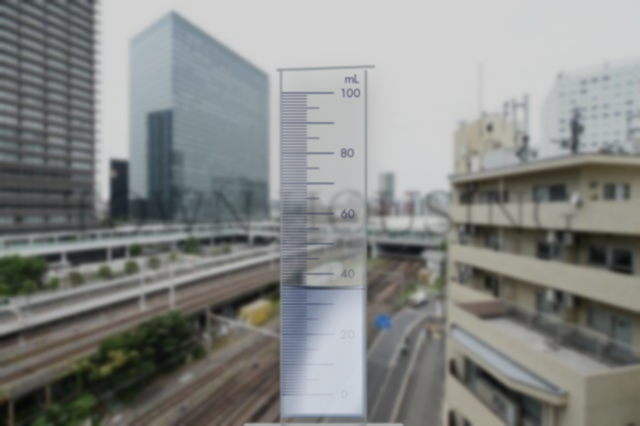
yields 35 mL
